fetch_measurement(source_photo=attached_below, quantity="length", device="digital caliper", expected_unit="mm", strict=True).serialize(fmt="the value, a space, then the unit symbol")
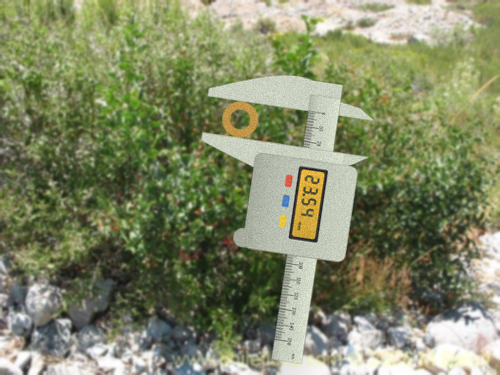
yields 23.54 mm
